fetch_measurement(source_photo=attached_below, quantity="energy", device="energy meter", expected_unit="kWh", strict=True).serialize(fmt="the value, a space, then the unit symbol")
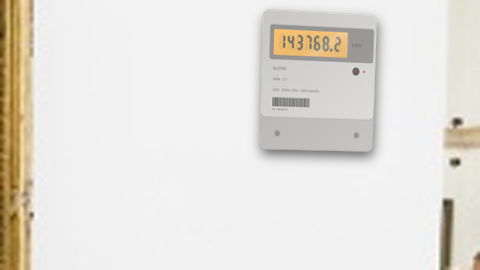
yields 143768.2 kWh
